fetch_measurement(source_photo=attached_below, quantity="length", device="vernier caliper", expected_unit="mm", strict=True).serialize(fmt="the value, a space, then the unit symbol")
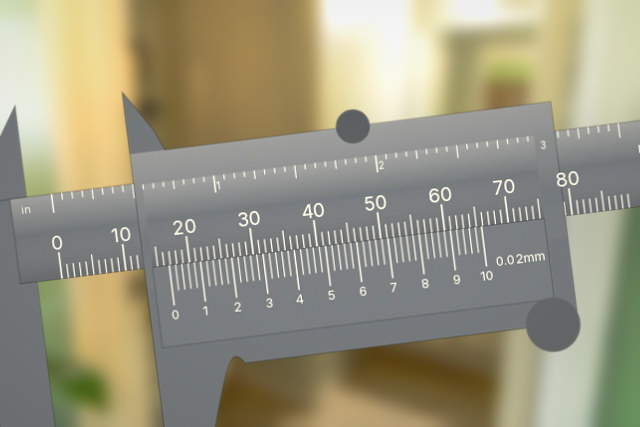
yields 16.8 mm
